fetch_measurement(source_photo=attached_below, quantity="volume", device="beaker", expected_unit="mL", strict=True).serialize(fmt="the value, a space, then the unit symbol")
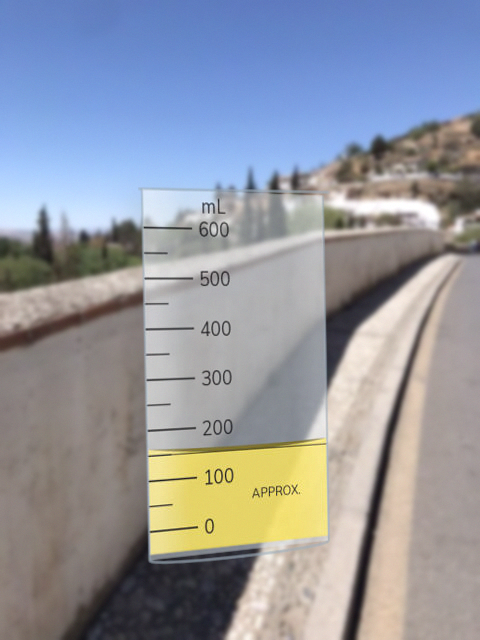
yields 150 mL
